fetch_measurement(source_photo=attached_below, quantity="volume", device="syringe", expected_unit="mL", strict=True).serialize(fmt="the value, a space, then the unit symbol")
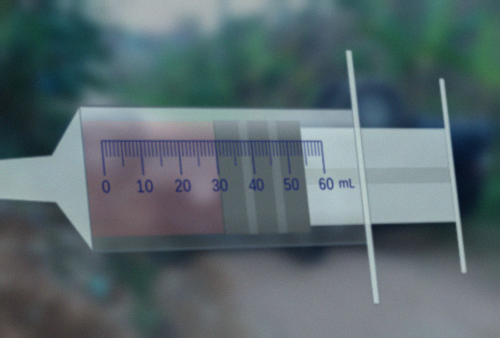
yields 30 mL
